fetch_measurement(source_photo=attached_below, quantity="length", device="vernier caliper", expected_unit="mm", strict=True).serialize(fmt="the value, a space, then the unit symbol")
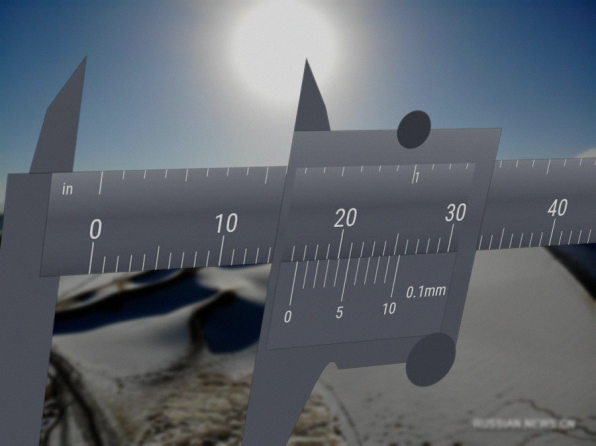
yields 16.5 mm
